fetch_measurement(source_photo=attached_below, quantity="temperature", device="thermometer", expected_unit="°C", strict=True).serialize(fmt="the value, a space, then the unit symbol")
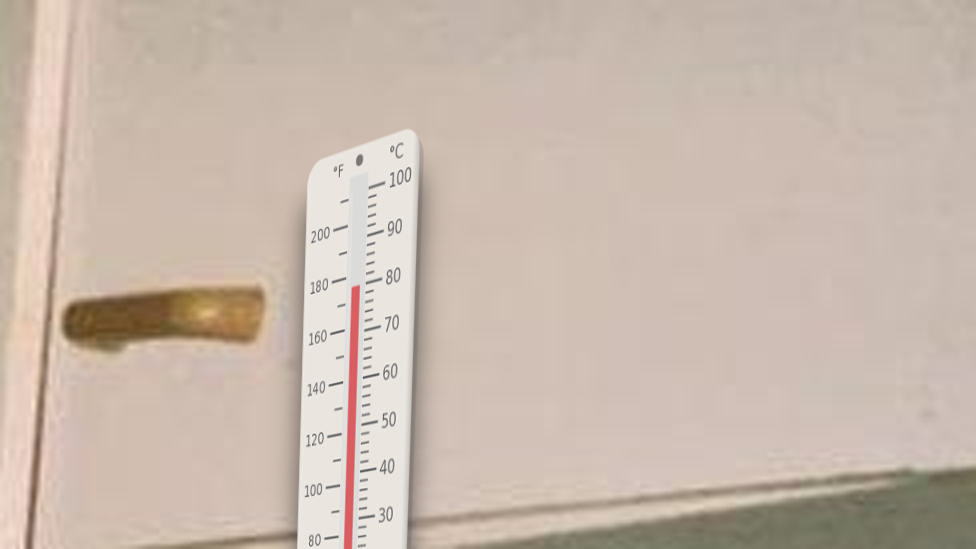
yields 80 °C
